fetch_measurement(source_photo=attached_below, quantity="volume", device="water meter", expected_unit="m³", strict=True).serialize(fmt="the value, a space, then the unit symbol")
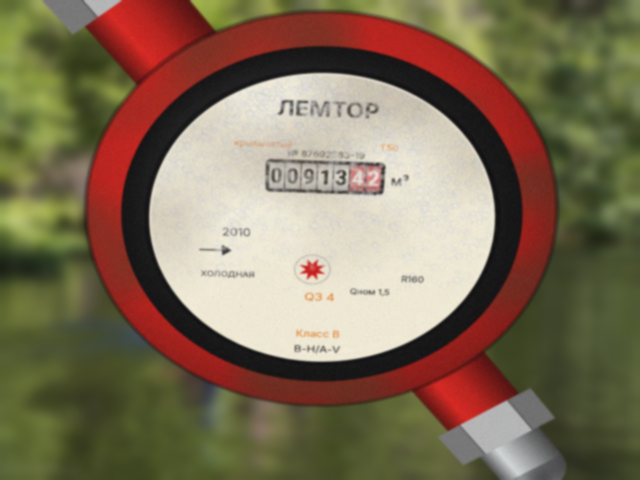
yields 913.42 m³
